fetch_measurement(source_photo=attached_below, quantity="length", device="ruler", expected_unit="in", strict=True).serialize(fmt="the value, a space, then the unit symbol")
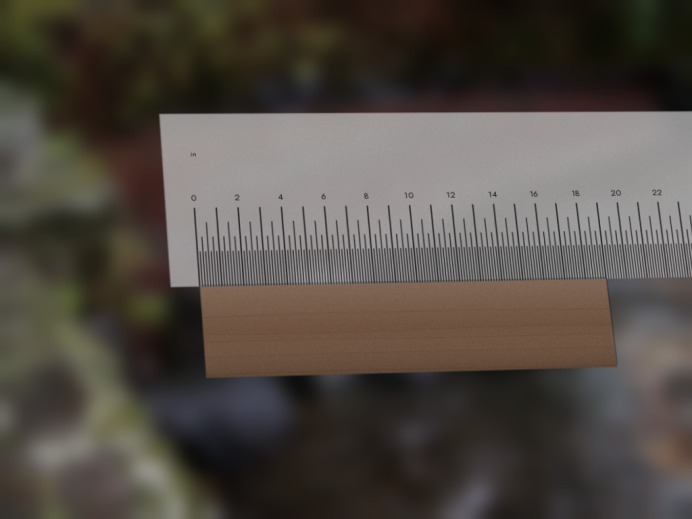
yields 19 in
